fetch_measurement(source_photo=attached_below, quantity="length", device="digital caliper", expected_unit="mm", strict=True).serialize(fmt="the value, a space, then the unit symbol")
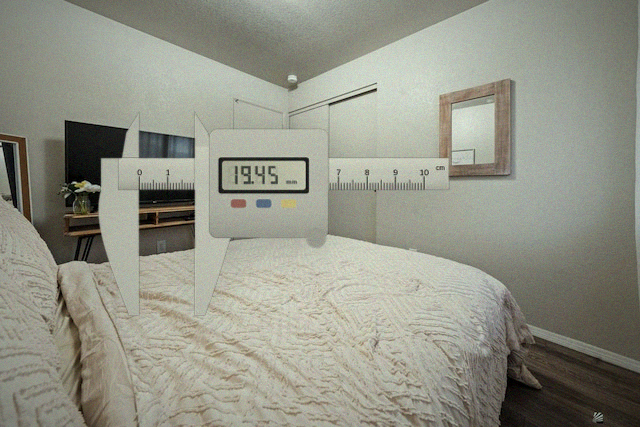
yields 19.45 mm
